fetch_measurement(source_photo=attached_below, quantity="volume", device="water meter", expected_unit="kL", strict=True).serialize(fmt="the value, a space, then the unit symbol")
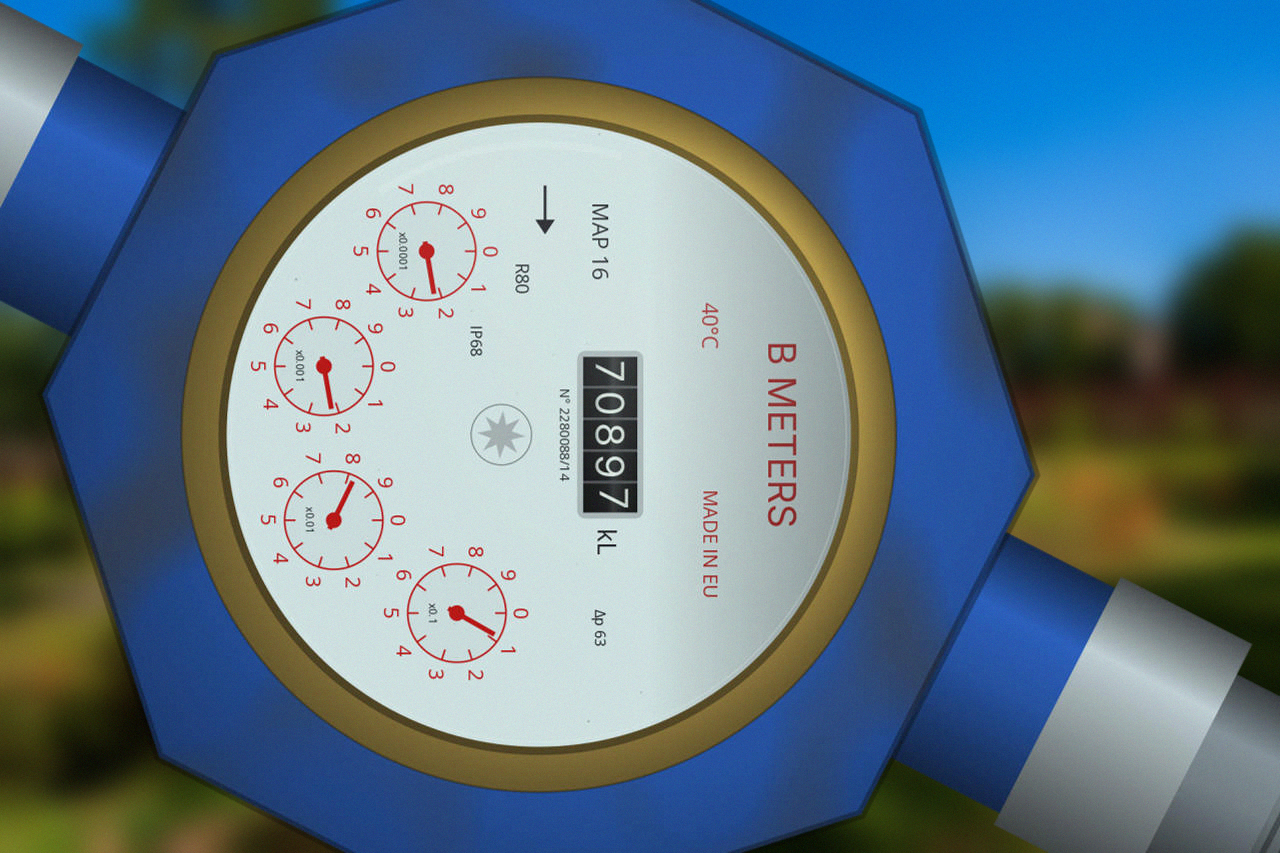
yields 70897.0822 kL
